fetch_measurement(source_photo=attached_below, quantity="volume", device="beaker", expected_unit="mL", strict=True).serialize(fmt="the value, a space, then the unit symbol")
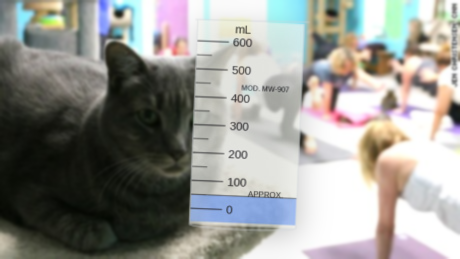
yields 50 mL
